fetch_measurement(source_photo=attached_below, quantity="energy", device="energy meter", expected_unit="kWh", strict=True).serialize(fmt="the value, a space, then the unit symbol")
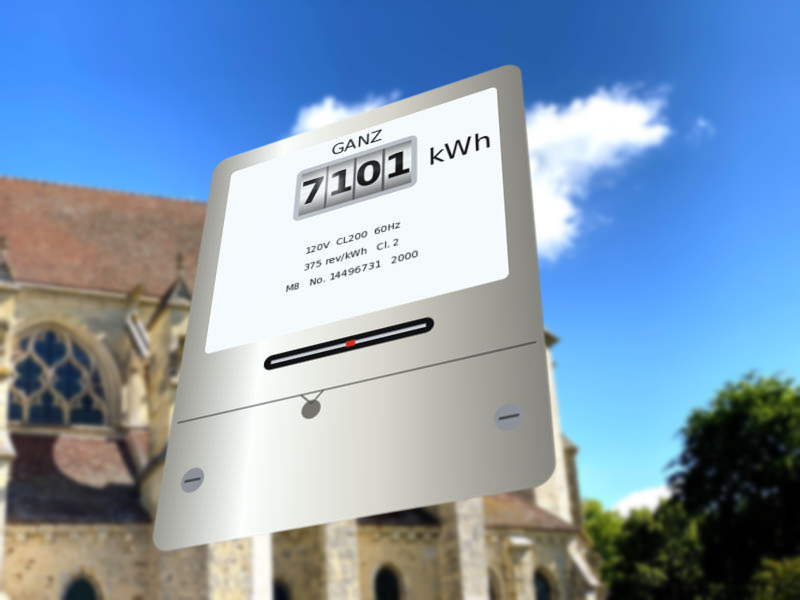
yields 7101 kWh
